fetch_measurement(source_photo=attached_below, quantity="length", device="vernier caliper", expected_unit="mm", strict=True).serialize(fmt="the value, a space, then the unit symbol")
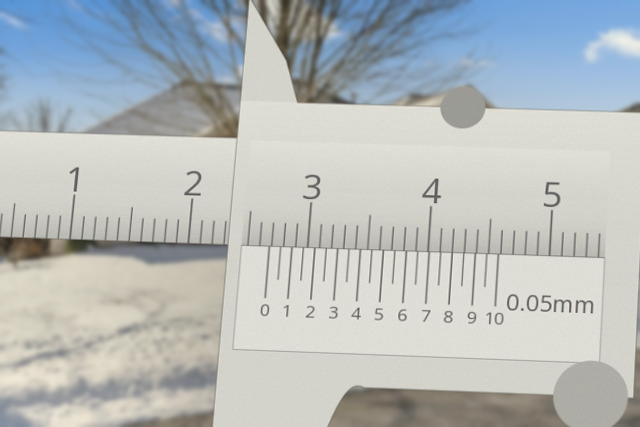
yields 26.8 mm
